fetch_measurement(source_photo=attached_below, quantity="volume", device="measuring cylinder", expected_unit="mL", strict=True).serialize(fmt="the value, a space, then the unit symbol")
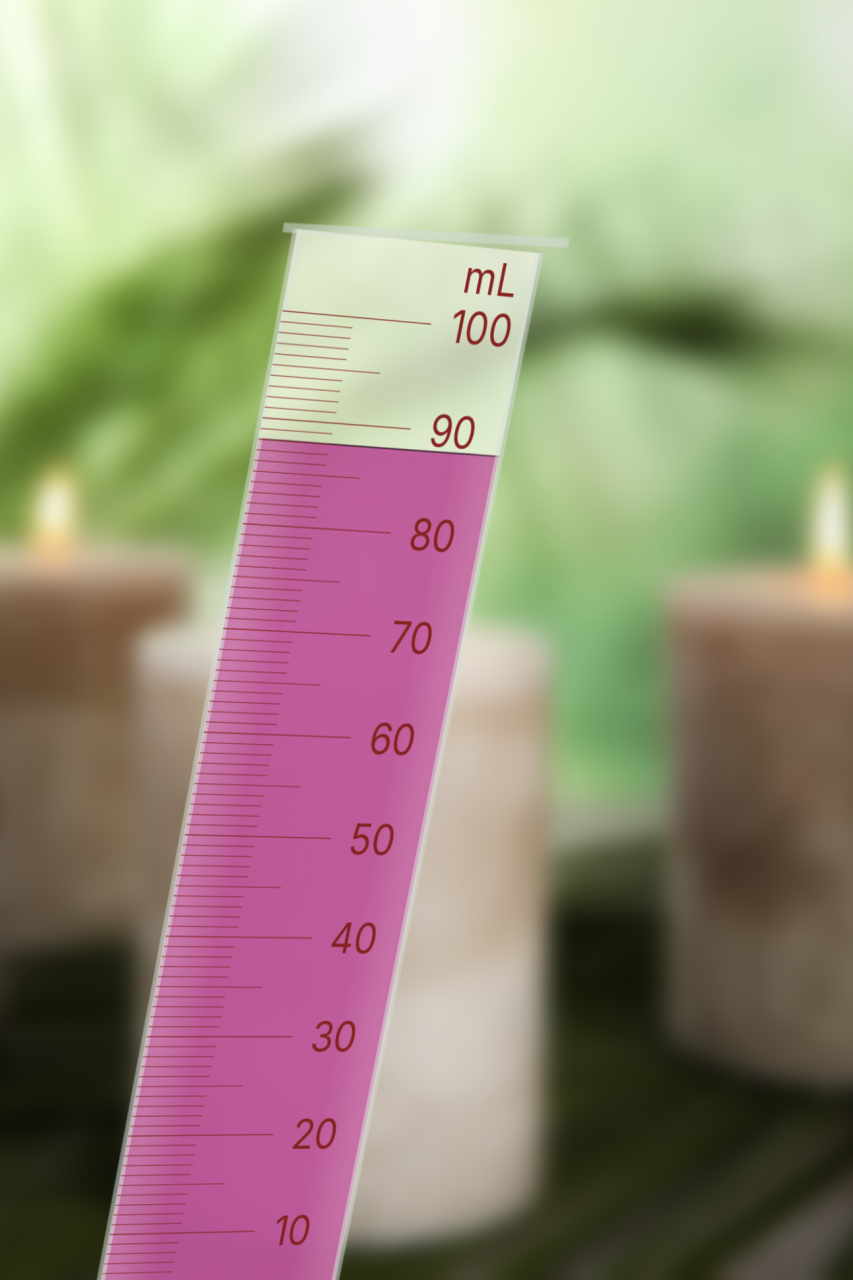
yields 88 mL
